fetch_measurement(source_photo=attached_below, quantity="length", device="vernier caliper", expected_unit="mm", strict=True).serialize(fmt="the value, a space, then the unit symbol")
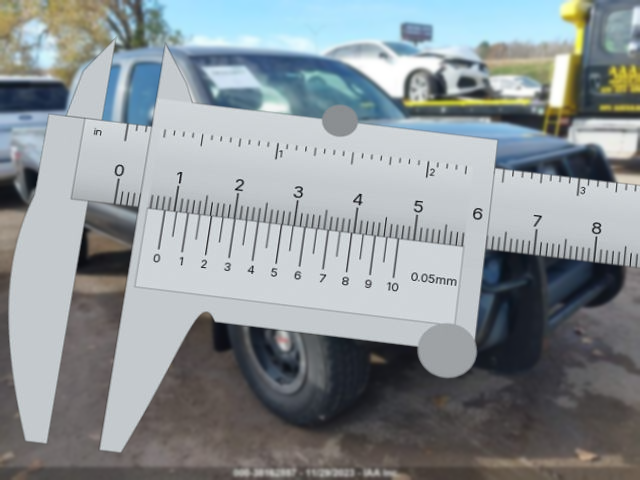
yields 8.4 mm
